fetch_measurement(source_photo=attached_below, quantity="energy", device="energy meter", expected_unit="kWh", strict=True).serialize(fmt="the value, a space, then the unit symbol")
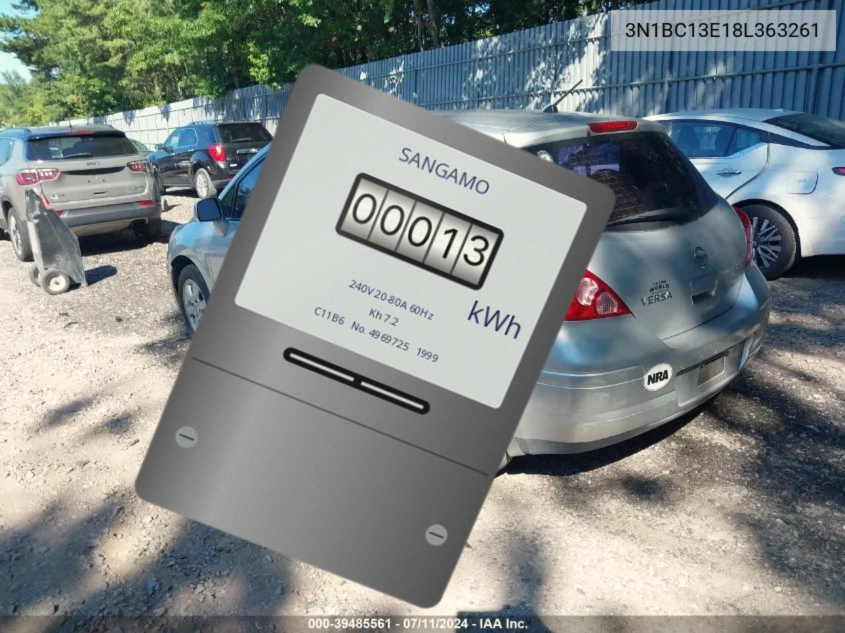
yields 13 kWh
